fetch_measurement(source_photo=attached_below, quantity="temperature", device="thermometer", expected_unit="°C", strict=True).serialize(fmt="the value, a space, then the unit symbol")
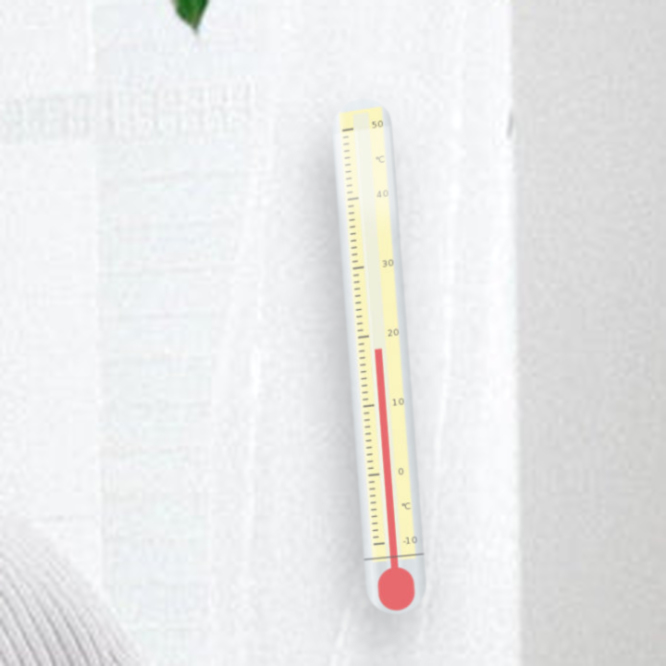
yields 18 °C
